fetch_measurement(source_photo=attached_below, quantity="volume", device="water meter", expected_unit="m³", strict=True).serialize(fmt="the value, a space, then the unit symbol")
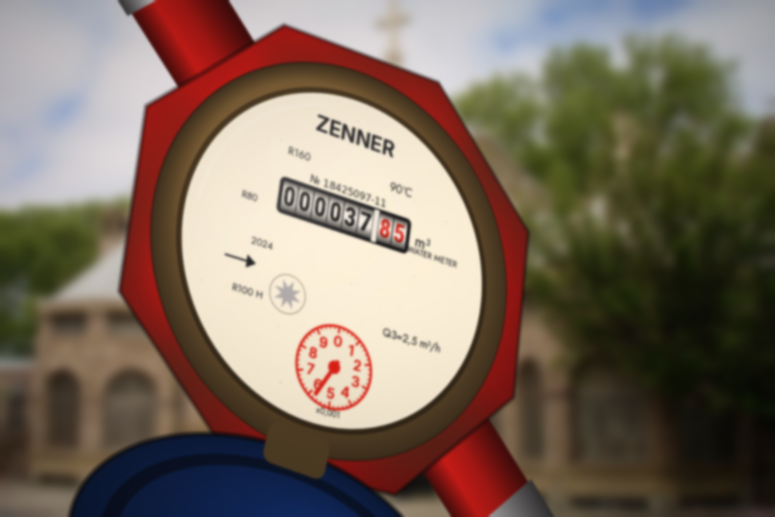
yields 37.855 m³
